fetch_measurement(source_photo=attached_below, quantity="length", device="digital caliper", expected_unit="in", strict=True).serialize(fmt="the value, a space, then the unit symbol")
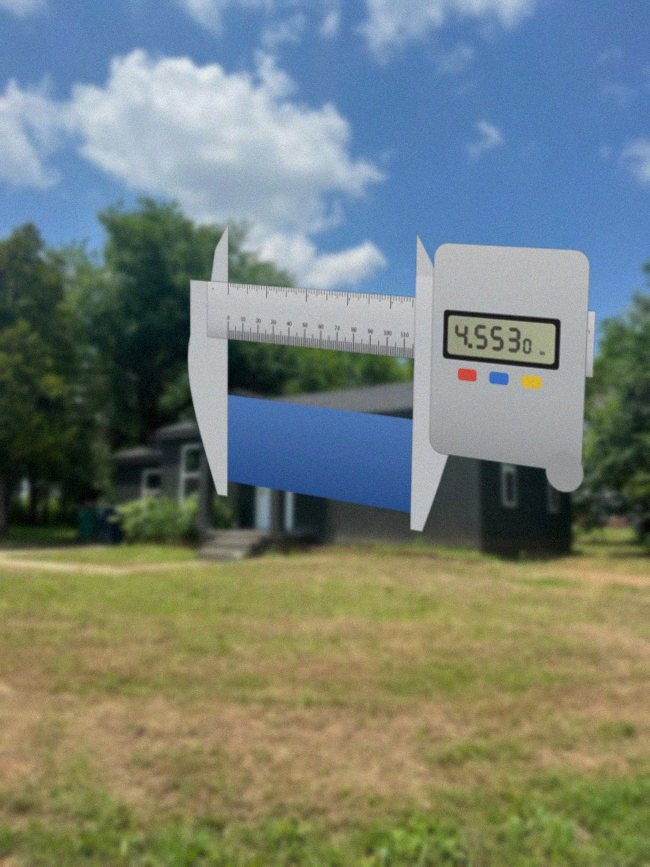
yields 4.5530 in
